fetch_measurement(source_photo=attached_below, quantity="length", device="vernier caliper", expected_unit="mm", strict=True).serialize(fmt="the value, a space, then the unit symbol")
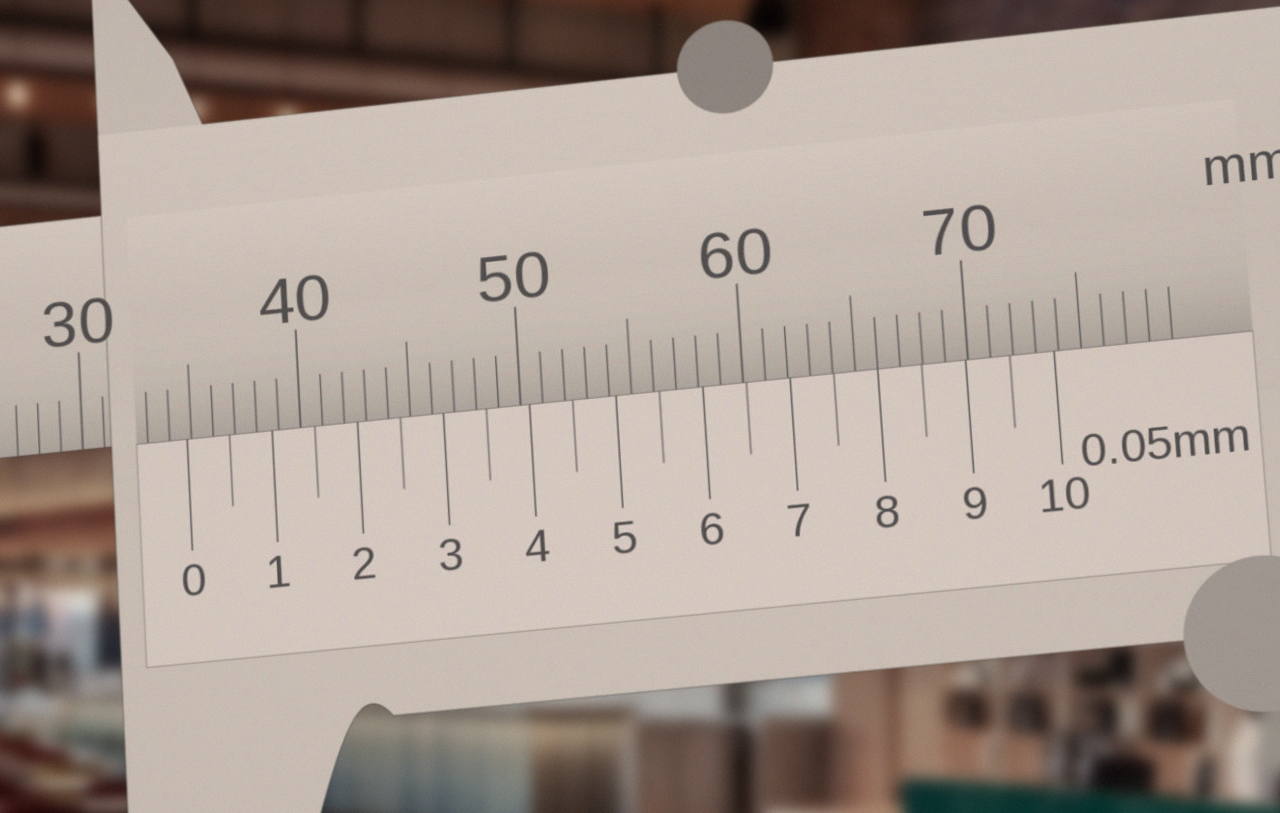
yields 34.8 mm
